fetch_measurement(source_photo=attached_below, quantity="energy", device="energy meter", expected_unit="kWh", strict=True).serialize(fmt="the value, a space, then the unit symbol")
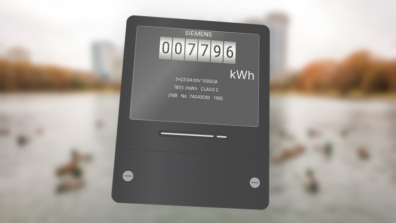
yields 7796 kWh
